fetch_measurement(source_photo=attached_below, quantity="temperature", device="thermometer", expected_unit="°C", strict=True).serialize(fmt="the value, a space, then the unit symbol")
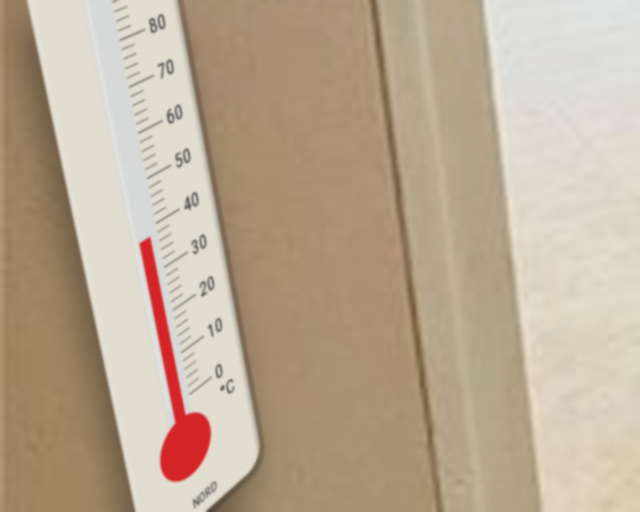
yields 38 °C
